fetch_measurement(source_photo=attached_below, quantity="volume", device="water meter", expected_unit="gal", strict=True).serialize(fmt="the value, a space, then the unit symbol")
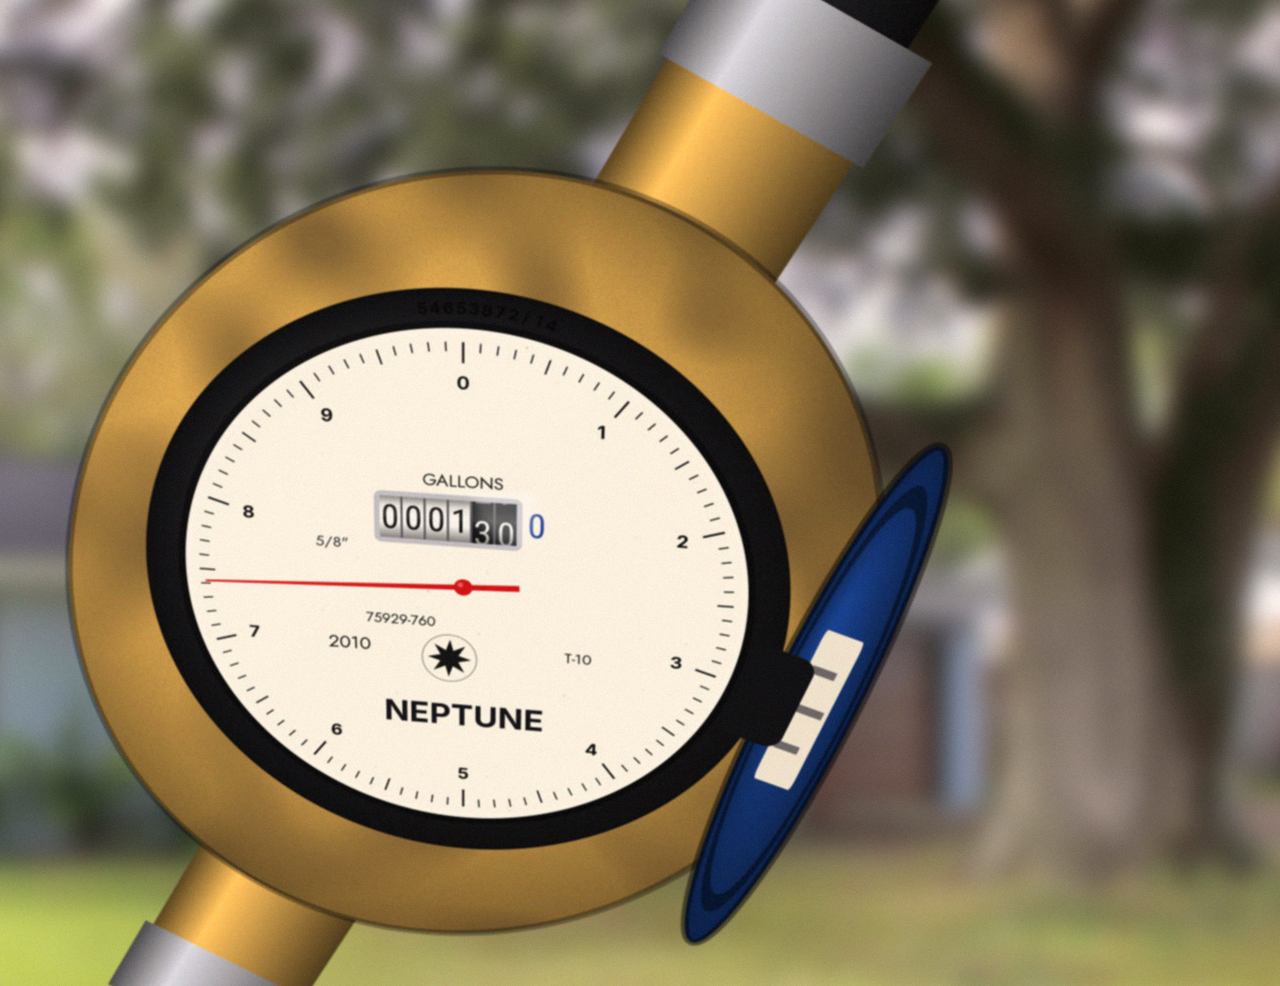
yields 1297.4 gal
